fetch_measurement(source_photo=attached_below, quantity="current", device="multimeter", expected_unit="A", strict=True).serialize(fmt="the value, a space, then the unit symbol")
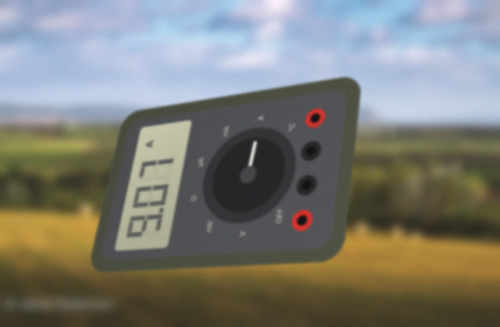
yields 9.07 A
